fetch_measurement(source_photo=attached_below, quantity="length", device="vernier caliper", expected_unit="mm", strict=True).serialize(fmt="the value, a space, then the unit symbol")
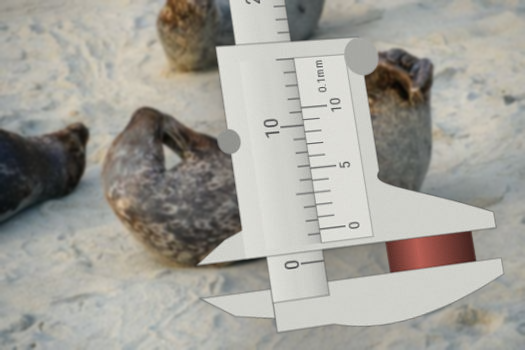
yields 2.3 mm
